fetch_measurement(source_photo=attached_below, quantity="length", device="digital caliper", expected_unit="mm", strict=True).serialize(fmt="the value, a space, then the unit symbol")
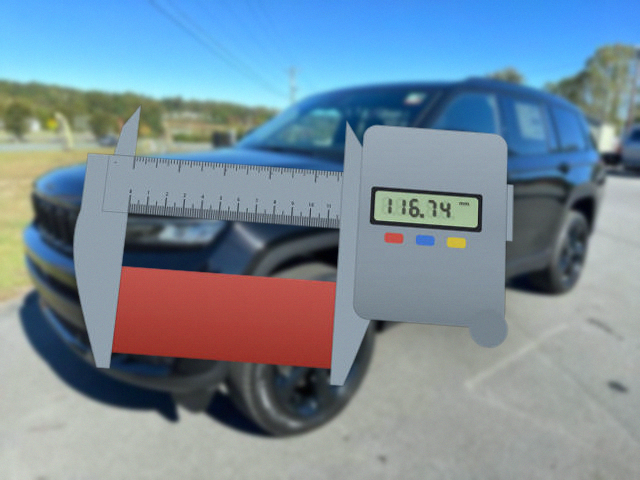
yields 116.74 mm
